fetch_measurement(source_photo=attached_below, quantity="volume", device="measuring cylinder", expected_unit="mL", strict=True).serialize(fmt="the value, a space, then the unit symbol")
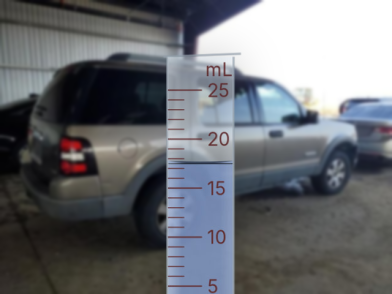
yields 17.5 mL
